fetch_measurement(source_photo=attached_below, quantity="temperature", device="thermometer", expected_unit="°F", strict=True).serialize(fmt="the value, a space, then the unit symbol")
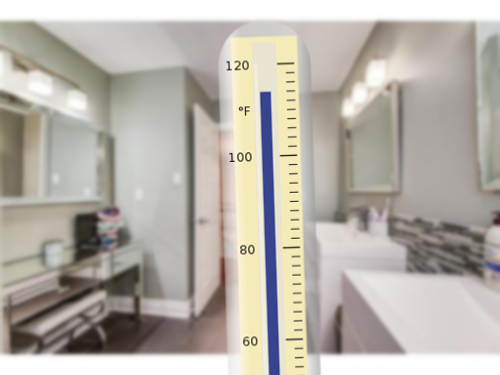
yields 114 °F
